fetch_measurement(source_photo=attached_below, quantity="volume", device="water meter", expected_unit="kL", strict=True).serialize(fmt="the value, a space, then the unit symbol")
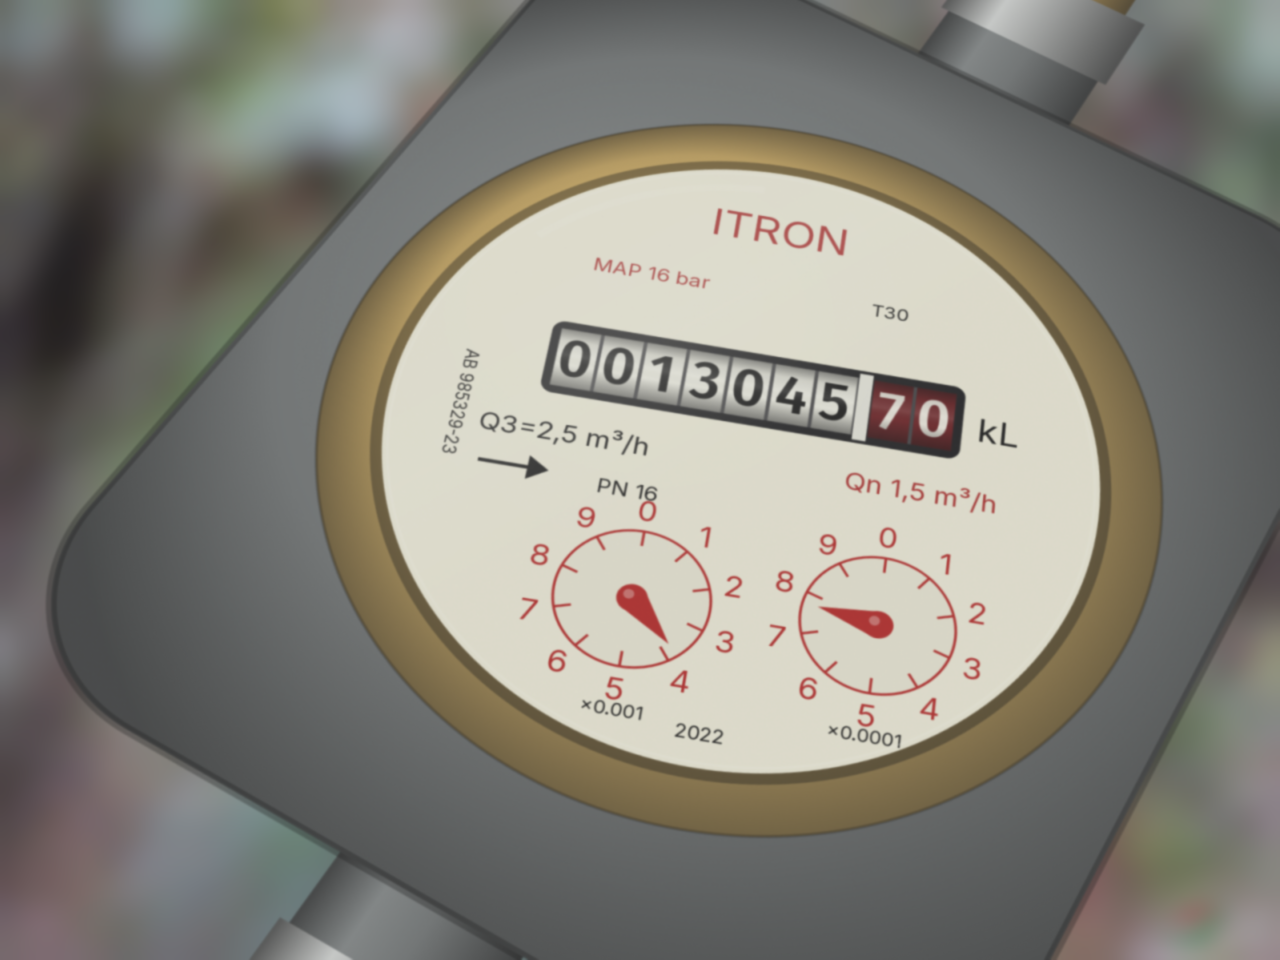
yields 13045.7037 kL
